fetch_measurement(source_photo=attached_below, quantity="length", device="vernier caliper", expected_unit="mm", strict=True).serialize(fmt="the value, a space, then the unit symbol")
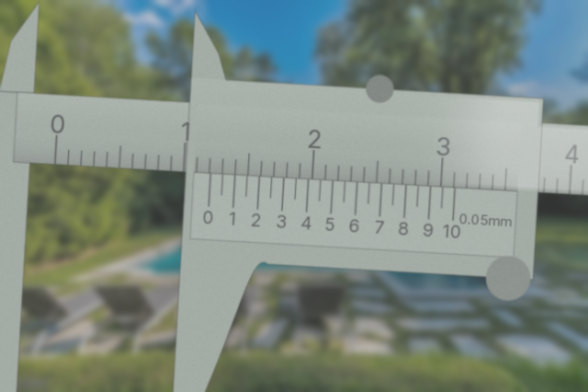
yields 12.1 mm
